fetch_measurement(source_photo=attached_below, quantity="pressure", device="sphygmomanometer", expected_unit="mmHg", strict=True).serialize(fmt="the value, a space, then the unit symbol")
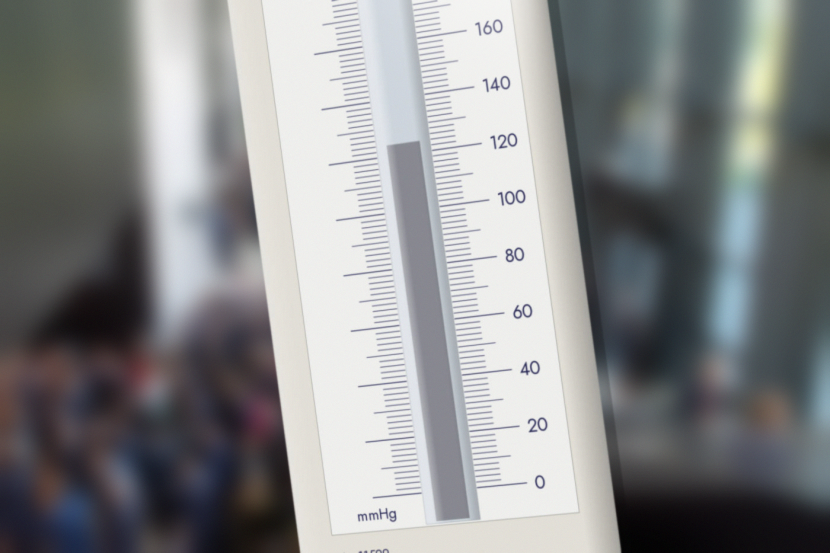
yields 124 mmHg
